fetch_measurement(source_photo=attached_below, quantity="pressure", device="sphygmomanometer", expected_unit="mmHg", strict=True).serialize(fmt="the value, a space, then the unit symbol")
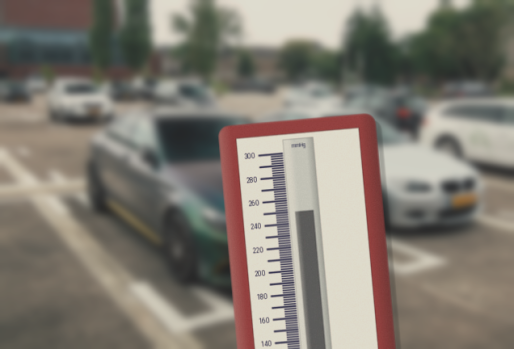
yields 250 mmHg
